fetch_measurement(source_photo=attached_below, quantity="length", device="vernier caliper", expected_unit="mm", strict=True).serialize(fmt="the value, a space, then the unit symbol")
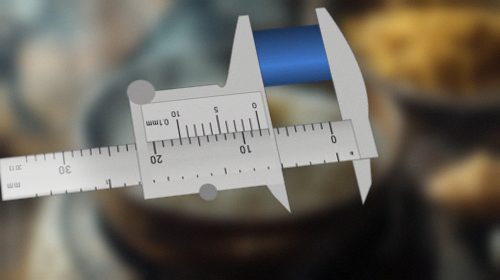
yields 8.0 mm
